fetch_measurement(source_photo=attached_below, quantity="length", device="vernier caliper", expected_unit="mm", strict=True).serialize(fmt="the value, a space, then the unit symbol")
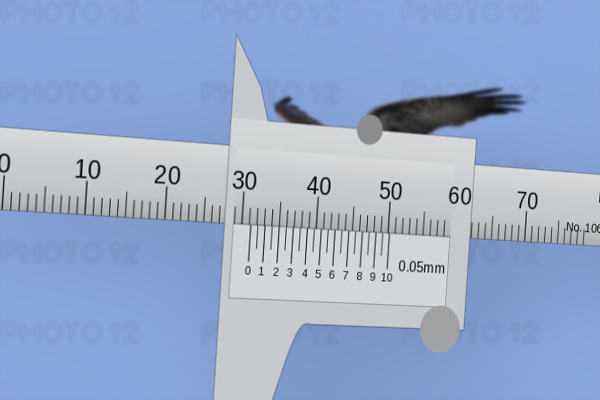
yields 31.2 mm
